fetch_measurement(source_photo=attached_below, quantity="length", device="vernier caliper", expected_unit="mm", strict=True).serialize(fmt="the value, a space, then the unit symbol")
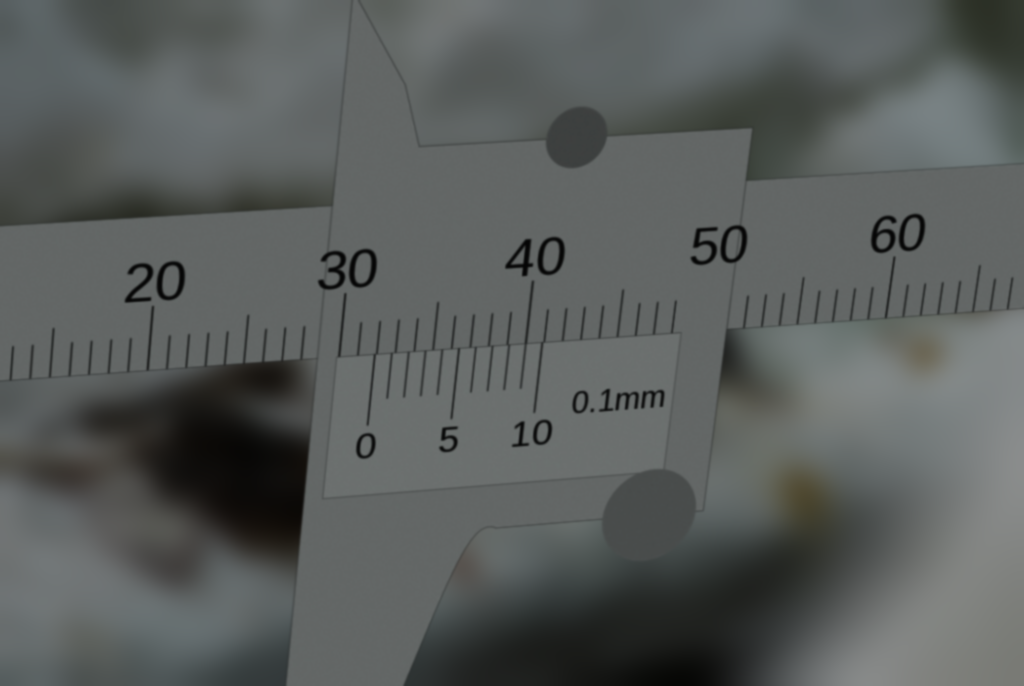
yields 31.9 mm
